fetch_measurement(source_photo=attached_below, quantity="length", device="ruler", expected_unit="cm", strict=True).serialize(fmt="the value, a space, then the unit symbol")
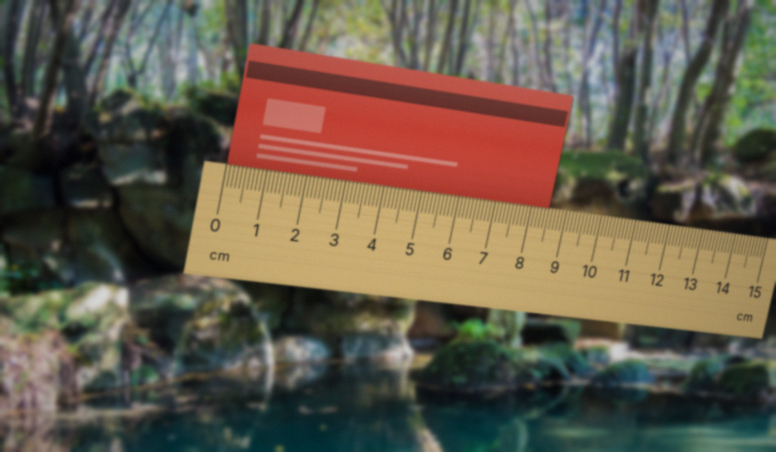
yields 8.5 cm
